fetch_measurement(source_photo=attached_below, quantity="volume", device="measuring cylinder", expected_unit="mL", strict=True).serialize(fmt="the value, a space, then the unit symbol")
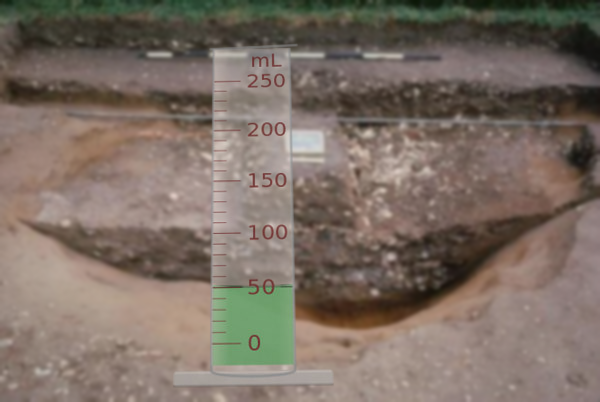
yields 50 mL
